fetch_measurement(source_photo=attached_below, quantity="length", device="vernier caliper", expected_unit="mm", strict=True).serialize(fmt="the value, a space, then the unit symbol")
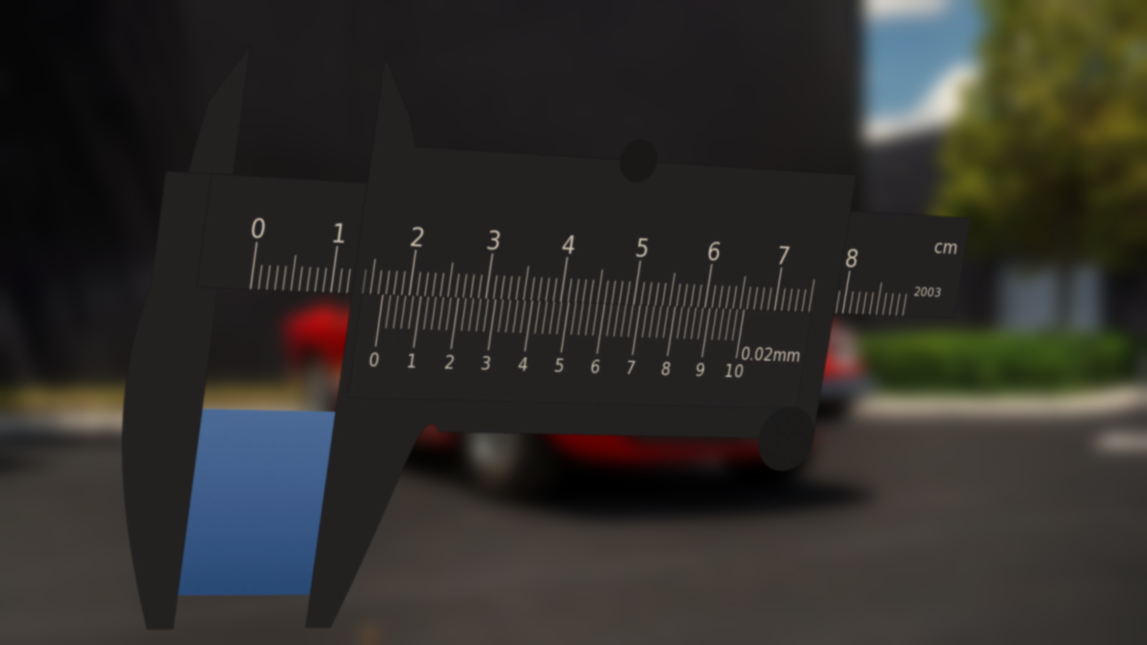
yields 16.6 mm
